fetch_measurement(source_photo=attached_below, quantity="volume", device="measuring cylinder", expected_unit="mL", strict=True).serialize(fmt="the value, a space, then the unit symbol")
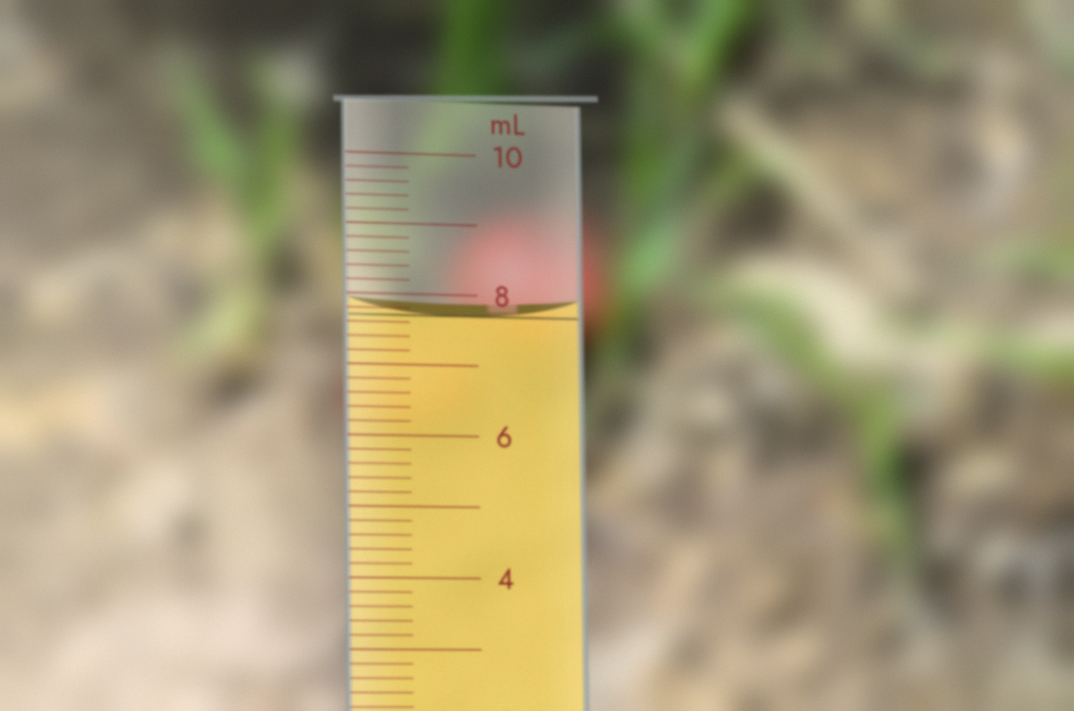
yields 7.7 mL
